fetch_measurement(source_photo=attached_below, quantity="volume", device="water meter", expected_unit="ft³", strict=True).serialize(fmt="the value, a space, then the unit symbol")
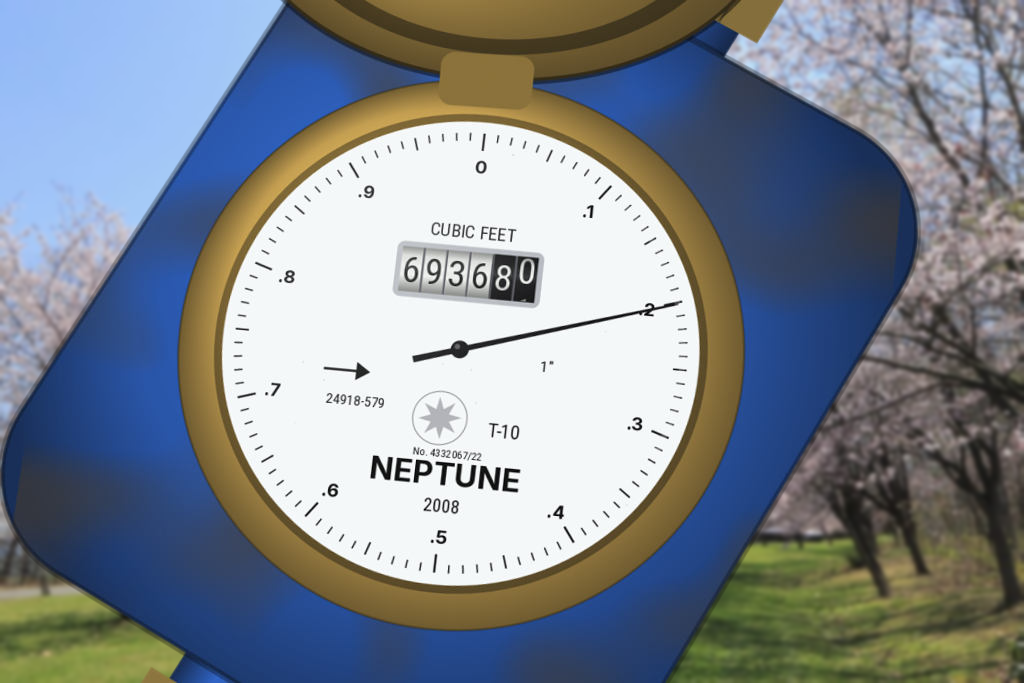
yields 693680.20 ft³
